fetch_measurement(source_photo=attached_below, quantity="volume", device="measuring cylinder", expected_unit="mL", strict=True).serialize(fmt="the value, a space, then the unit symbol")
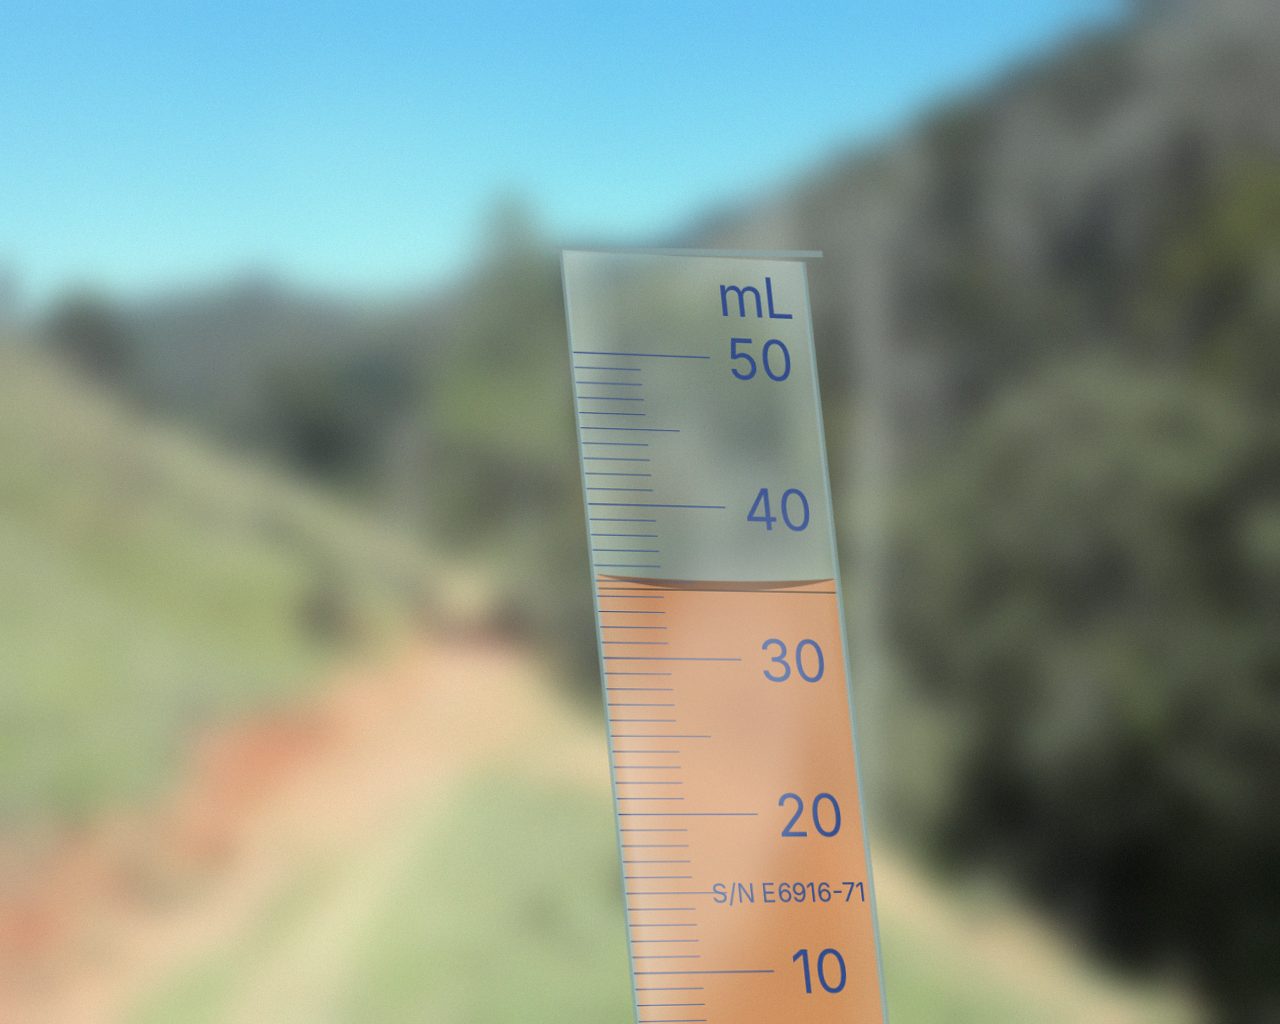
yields 34.5 mL
